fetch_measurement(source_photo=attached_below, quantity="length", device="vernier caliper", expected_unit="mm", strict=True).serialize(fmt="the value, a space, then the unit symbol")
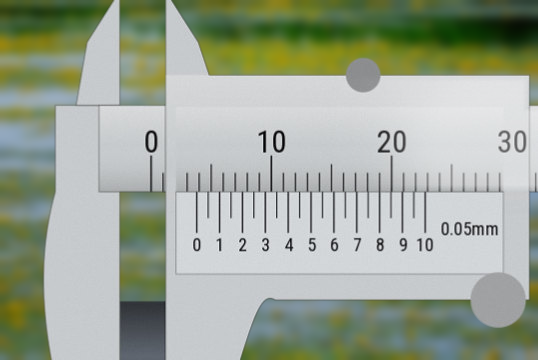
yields 3.8 mm
